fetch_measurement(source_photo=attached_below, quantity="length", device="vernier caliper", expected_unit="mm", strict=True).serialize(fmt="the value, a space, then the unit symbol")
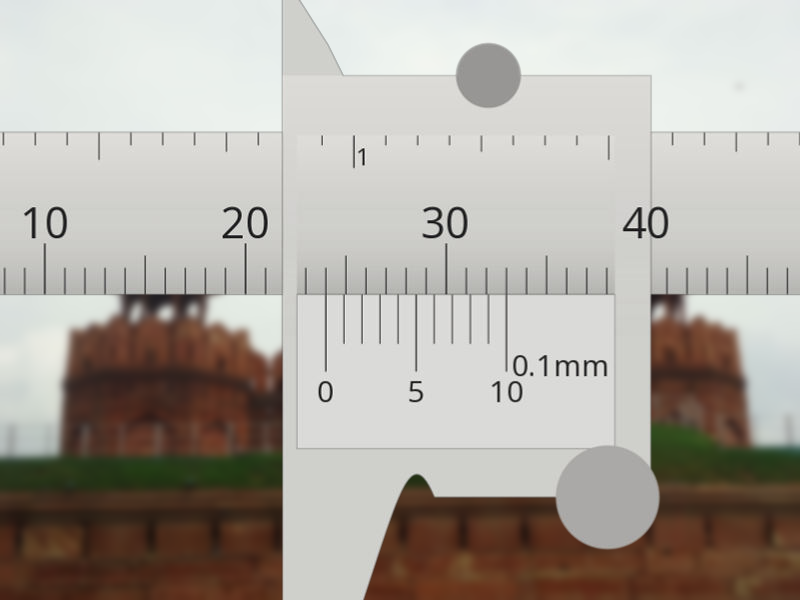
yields 24.0 mm
